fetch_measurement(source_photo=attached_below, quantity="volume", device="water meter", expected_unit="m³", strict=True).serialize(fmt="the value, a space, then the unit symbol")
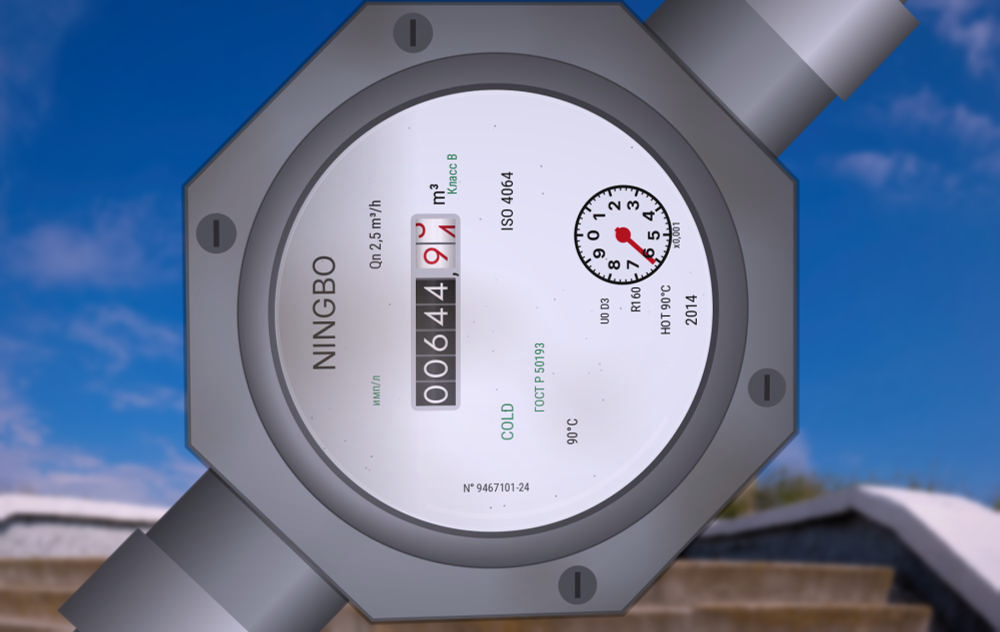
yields 644.936 m³
